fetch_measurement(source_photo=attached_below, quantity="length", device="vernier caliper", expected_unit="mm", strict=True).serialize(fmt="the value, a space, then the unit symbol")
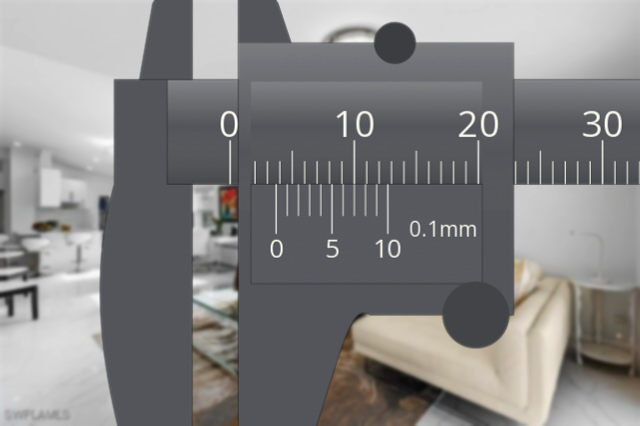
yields 3.7 mm
